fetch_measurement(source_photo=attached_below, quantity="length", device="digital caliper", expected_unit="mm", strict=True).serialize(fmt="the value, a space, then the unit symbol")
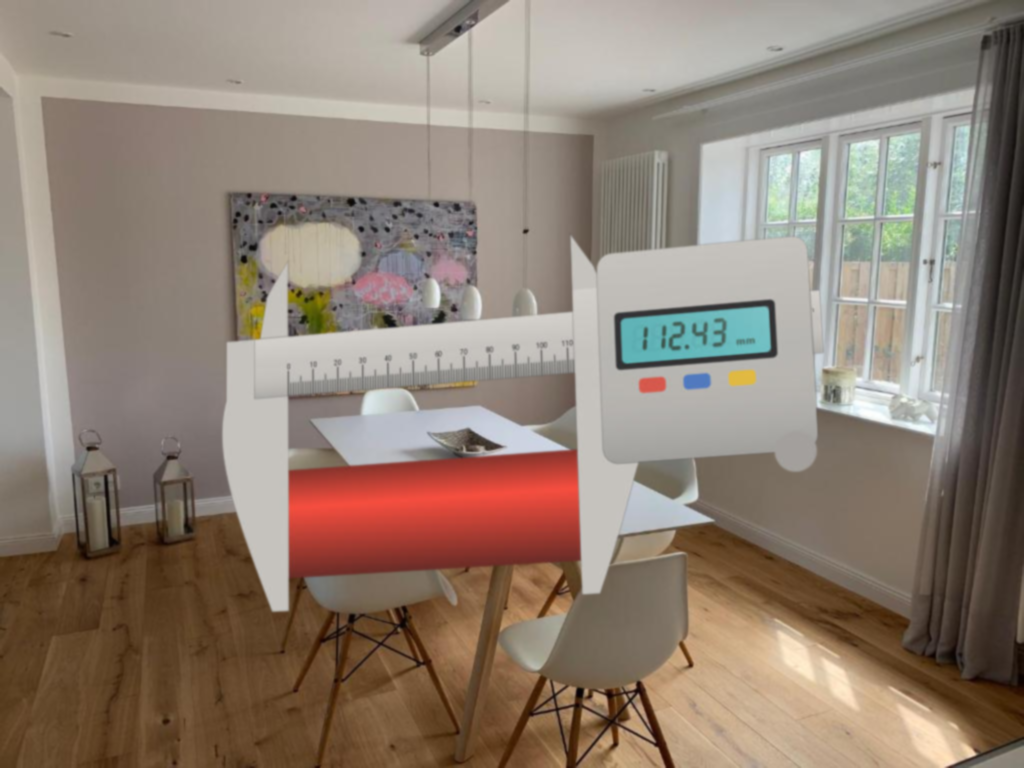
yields 112.43 mm
